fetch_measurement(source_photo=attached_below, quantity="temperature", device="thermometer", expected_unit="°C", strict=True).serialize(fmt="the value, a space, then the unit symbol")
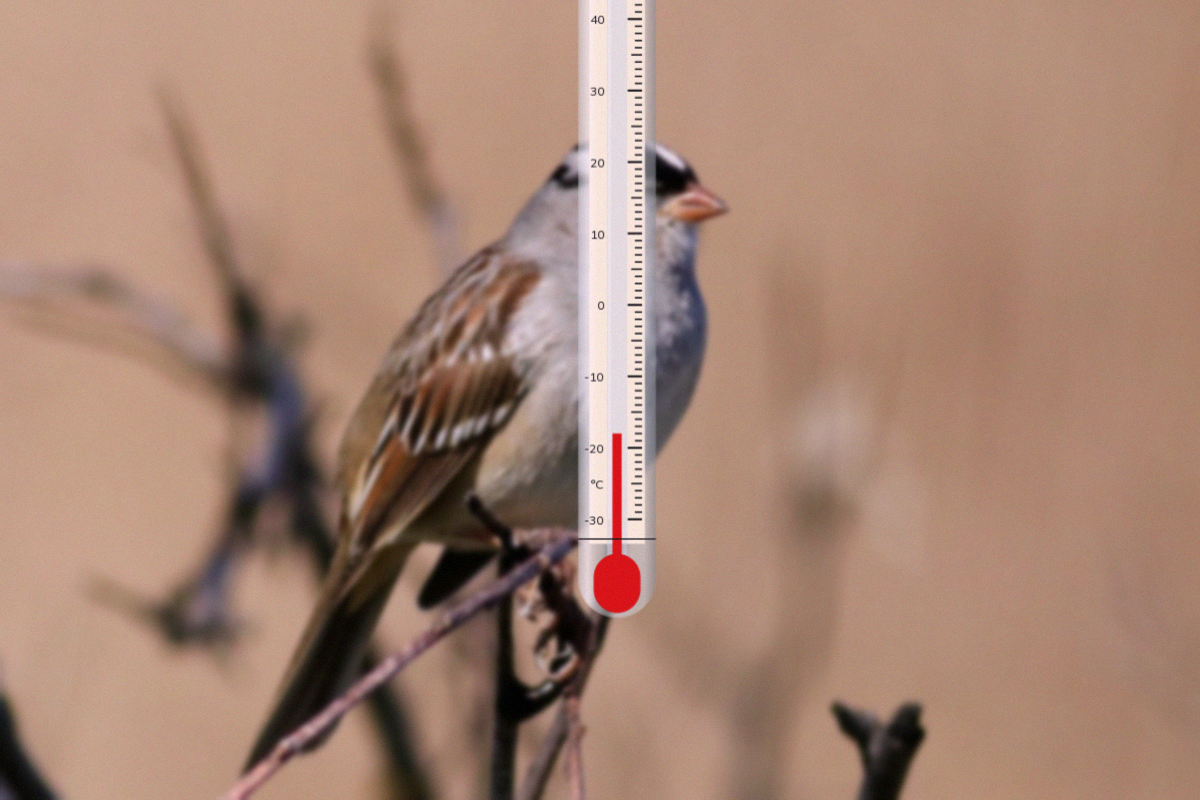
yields -18 °C
